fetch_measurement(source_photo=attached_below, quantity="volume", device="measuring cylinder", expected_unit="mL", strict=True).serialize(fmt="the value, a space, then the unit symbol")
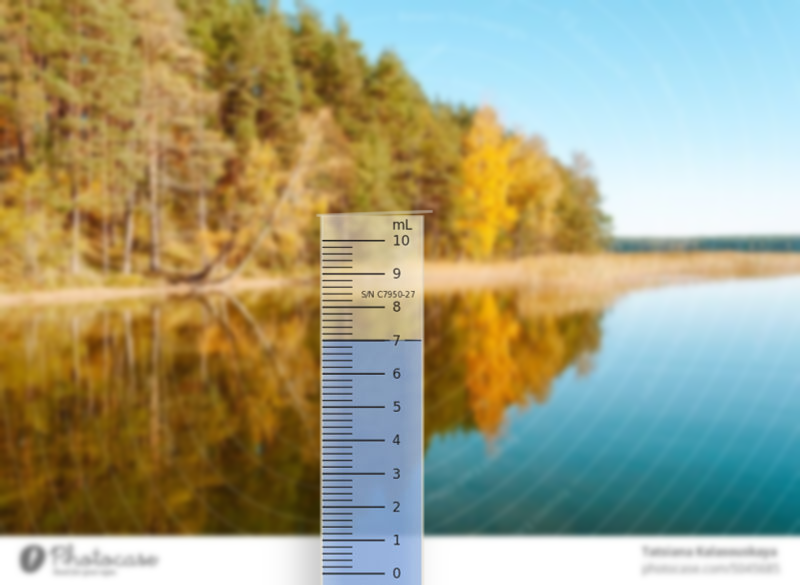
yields 7 mL
